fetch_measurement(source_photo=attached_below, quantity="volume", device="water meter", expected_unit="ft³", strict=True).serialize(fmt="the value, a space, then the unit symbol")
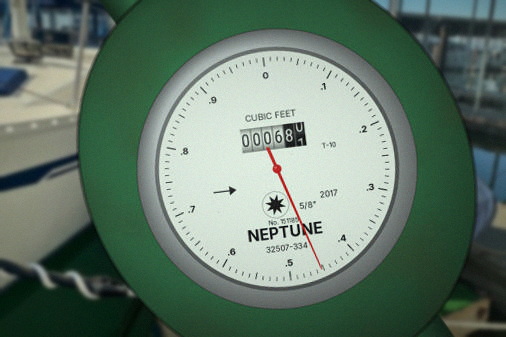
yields 680.45 ft³
